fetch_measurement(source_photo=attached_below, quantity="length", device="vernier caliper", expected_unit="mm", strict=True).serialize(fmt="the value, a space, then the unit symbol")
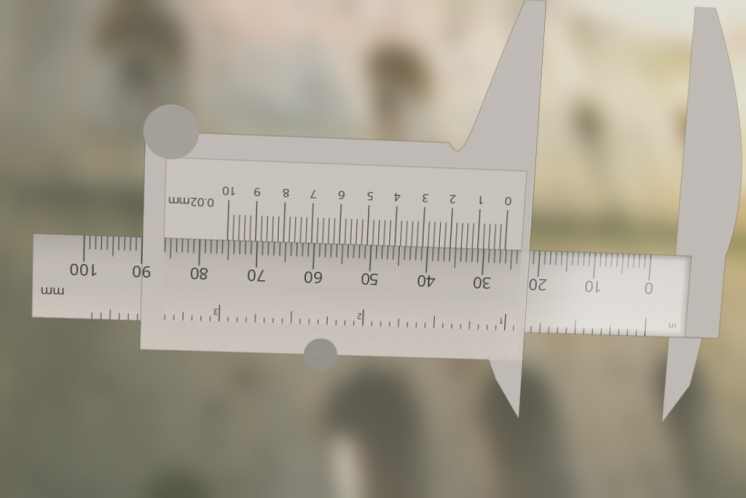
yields 26.2 mm
